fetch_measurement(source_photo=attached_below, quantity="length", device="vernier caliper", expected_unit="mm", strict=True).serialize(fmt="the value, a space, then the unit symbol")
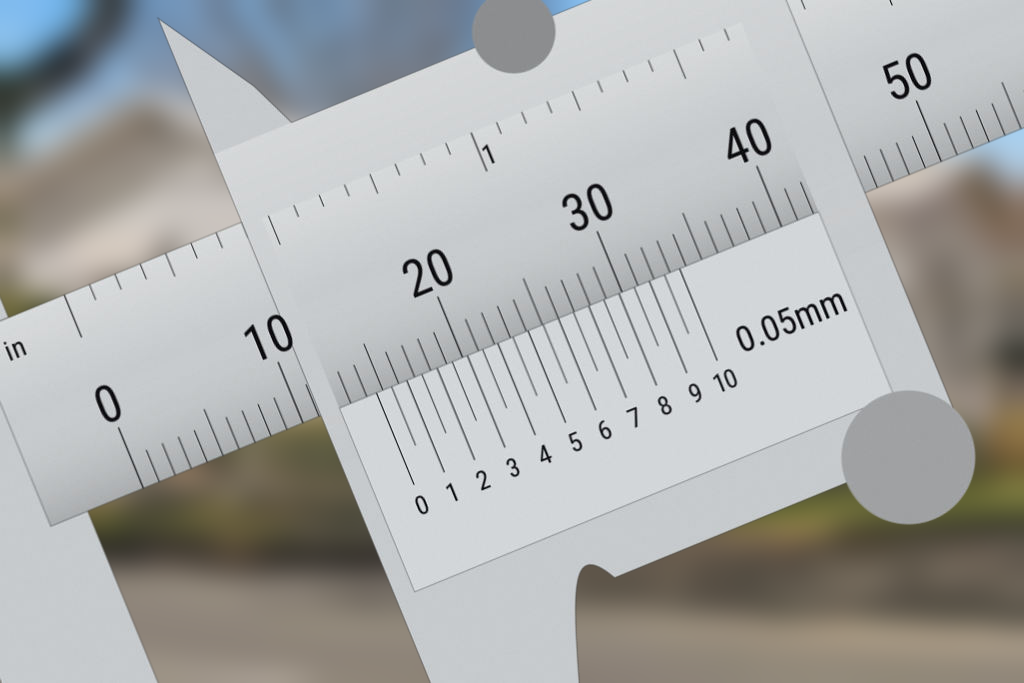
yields 14.6 mm
